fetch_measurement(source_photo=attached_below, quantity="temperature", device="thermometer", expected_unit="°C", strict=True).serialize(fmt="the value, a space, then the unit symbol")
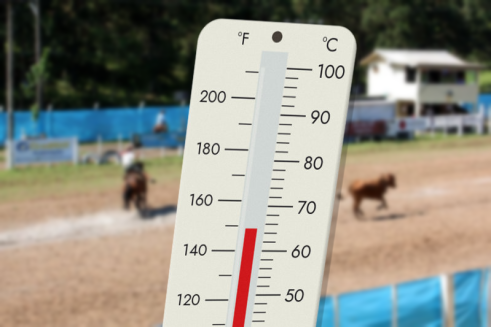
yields 65 °C
